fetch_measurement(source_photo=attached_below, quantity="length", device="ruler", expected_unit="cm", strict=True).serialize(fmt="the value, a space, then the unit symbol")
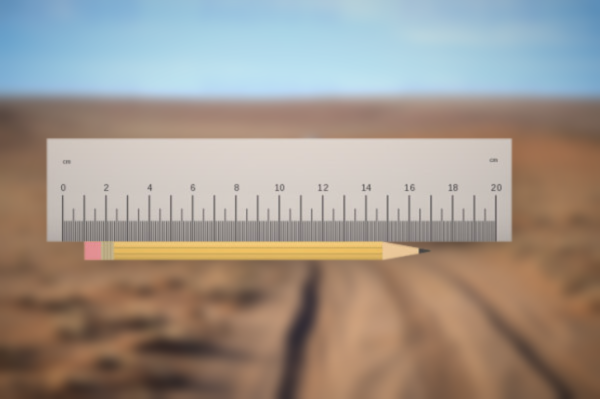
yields 16 cm
